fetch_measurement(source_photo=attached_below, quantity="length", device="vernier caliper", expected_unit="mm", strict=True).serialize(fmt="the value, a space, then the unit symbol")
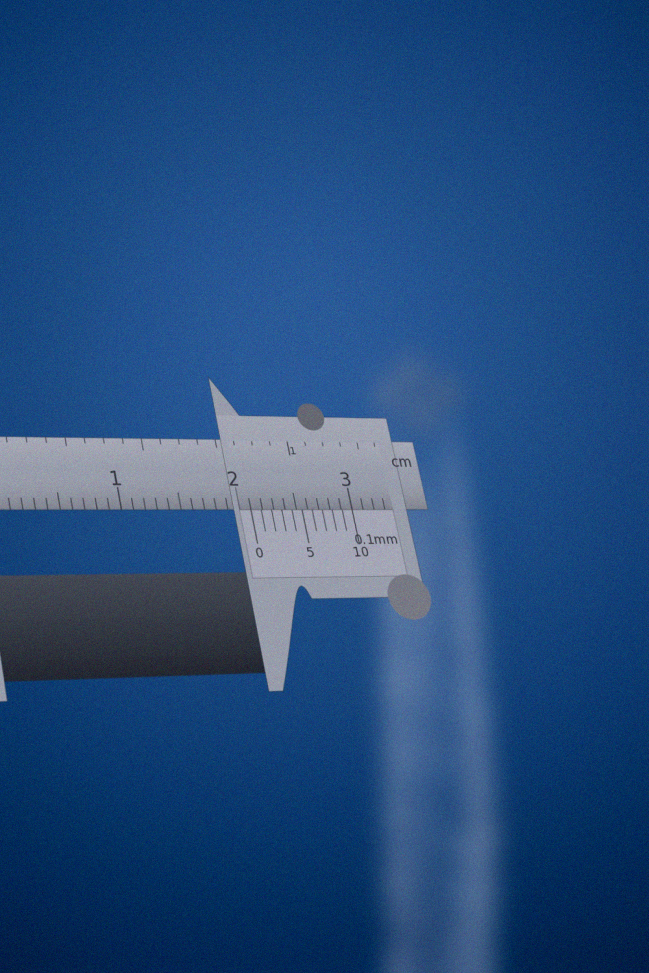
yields 21.0 mm
